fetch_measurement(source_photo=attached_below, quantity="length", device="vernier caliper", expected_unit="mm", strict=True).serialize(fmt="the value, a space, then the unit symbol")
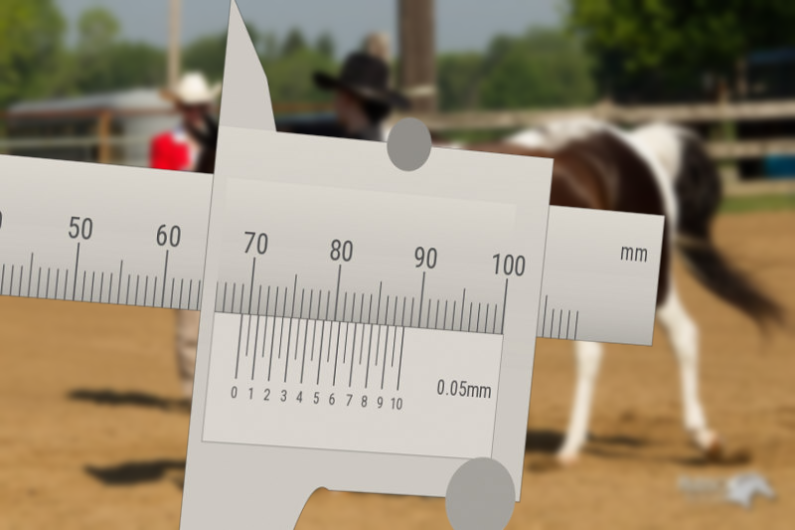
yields 69.2 mm
